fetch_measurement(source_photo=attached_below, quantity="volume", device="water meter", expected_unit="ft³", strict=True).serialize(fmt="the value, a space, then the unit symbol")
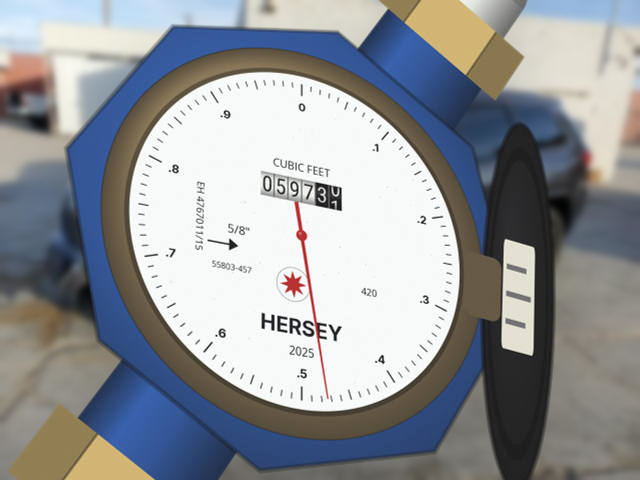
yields 59730.47 ft³
